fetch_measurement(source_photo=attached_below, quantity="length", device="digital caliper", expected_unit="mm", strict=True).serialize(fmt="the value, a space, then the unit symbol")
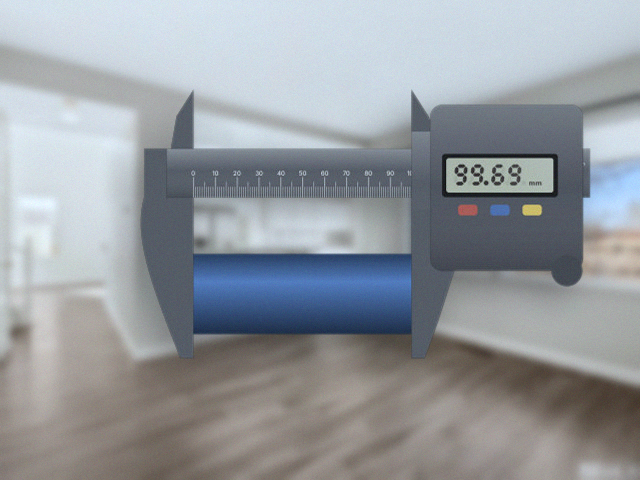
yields 99.69 mm
